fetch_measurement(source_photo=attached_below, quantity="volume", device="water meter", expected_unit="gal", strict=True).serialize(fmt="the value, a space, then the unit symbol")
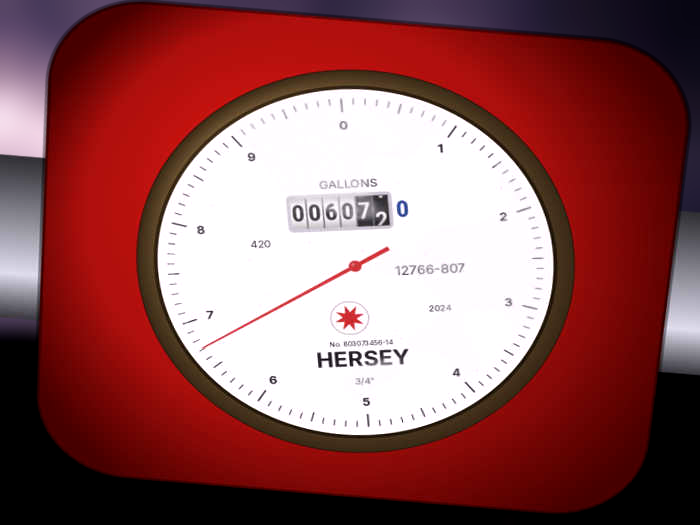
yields 60716.7 gal
